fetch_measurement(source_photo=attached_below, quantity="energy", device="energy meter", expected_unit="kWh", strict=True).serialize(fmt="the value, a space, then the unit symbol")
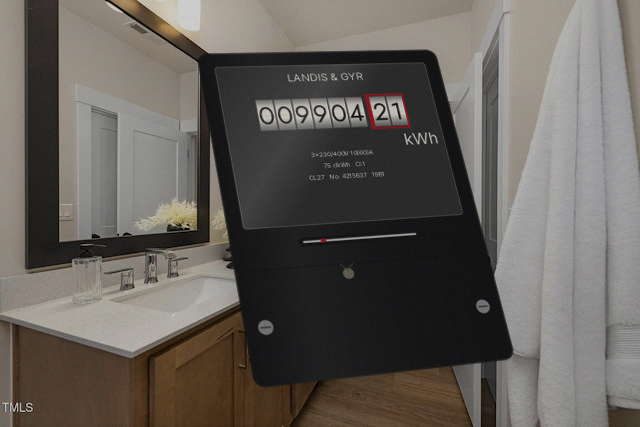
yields 9904.21 kWh
